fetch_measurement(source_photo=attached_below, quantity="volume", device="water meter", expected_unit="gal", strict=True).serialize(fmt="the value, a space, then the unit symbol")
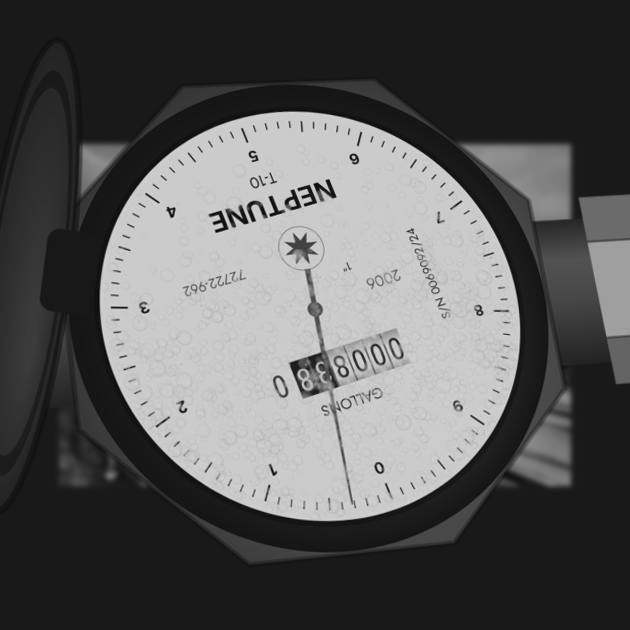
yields 8380.3 gal
